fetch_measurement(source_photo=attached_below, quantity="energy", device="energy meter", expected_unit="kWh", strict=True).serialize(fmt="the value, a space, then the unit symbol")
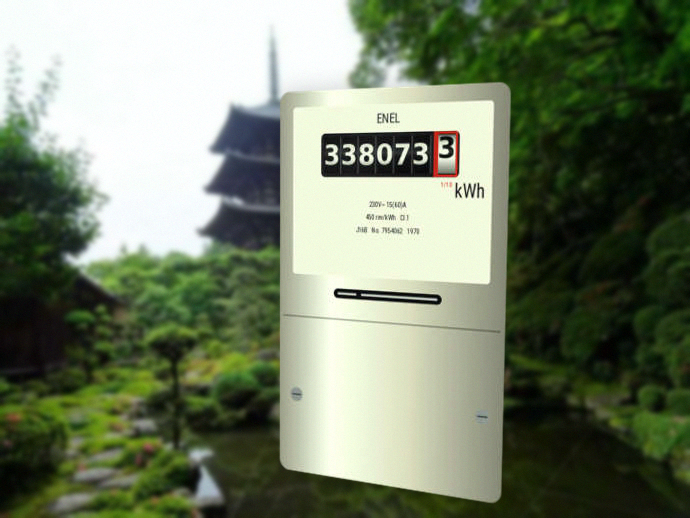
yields 338073.3 kWh
